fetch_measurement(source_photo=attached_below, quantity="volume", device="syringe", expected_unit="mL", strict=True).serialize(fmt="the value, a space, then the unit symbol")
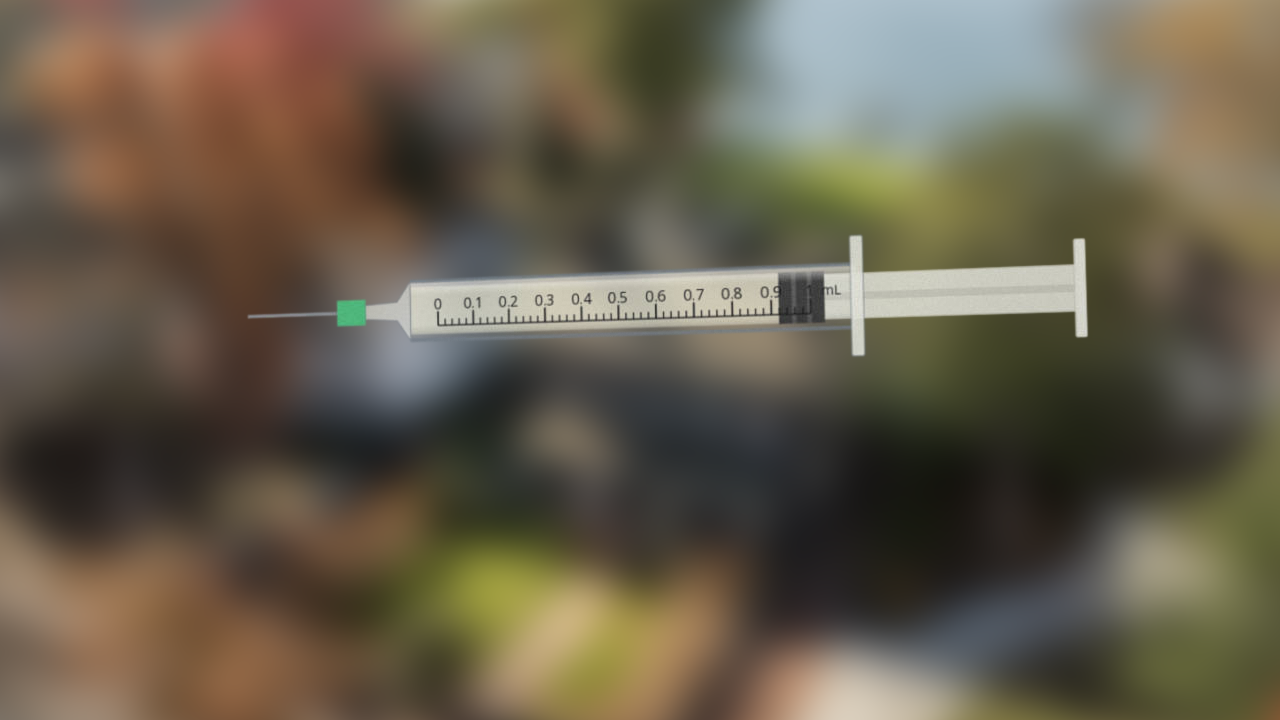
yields 0.92 mL
